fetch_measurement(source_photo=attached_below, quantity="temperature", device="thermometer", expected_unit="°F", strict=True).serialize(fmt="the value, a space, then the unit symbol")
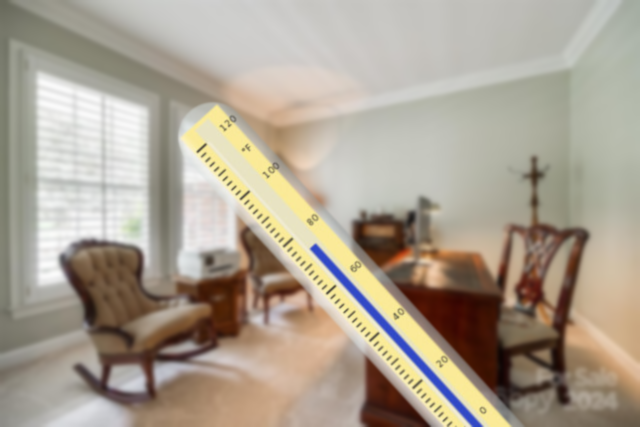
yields 74 °F
